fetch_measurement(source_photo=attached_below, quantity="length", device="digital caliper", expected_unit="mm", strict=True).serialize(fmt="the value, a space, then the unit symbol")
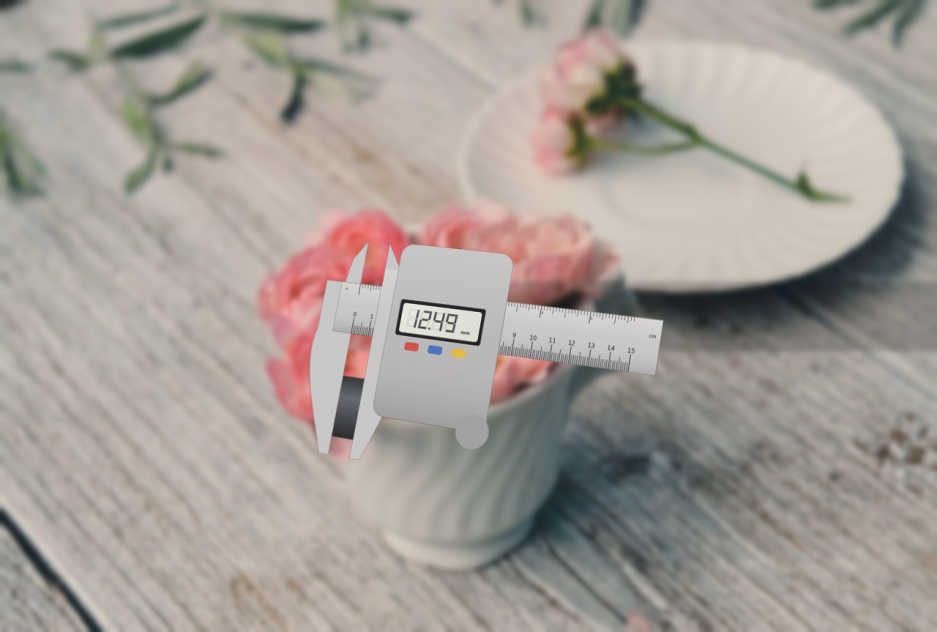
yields 12.49 mm
